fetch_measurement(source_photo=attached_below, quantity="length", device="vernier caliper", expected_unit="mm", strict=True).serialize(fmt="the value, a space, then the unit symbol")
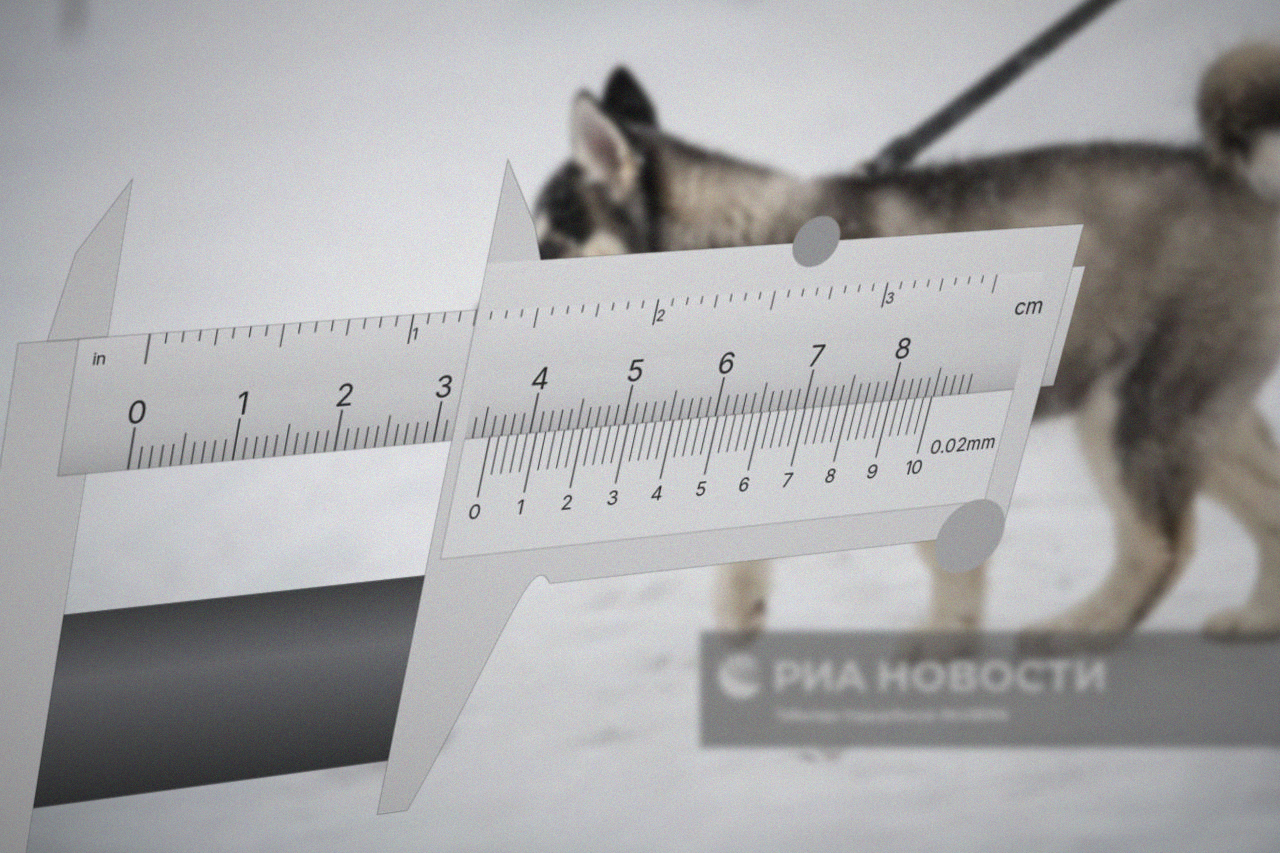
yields 35.8 mm
